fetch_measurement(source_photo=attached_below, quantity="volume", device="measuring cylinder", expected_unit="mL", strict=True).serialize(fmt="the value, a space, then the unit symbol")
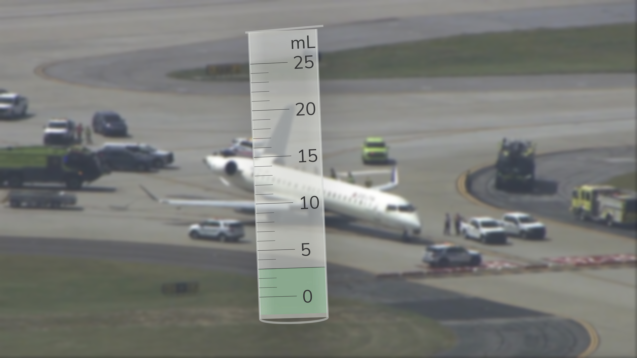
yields 3 mL
